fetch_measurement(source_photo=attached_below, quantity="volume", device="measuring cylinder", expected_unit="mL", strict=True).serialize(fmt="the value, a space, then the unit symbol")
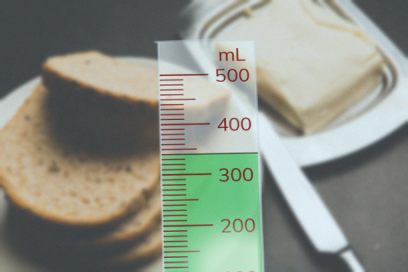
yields 340 mL
